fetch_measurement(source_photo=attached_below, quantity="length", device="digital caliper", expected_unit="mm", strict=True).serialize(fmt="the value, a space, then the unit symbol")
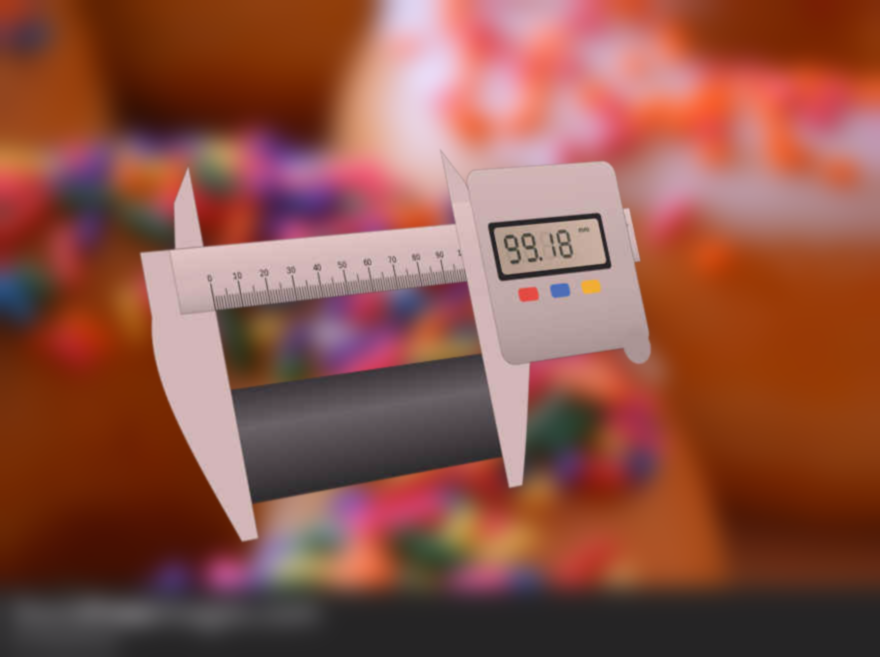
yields 99.18 mm
